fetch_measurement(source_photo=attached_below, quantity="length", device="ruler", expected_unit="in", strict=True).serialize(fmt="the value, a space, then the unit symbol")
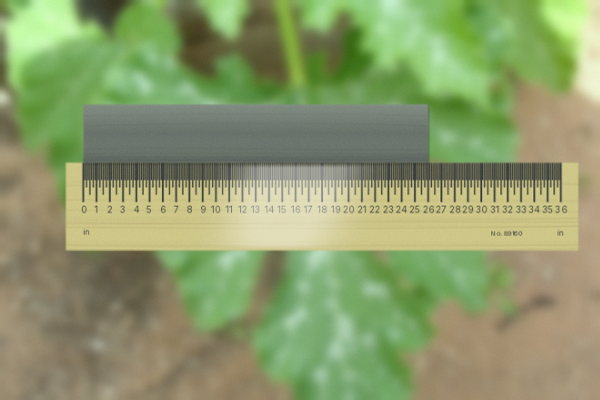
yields 26 in
